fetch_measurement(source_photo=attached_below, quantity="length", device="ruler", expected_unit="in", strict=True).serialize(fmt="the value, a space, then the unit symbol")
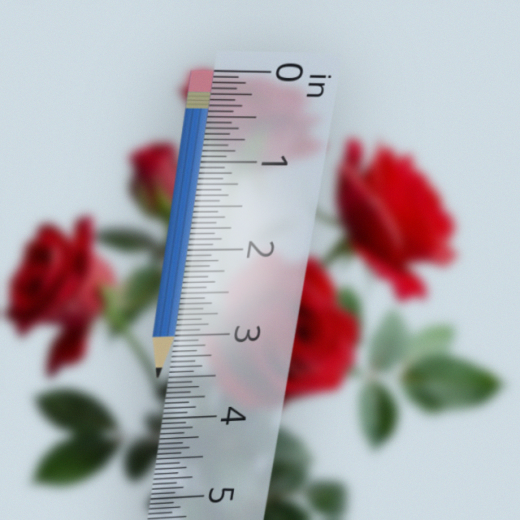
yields 3.5 in
